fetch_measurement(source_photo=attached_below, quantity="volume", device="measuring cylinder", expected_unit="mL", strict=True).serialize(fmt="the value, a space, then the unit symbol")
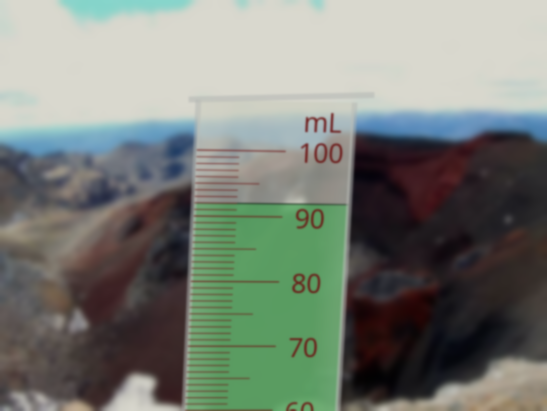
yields 92 mL
